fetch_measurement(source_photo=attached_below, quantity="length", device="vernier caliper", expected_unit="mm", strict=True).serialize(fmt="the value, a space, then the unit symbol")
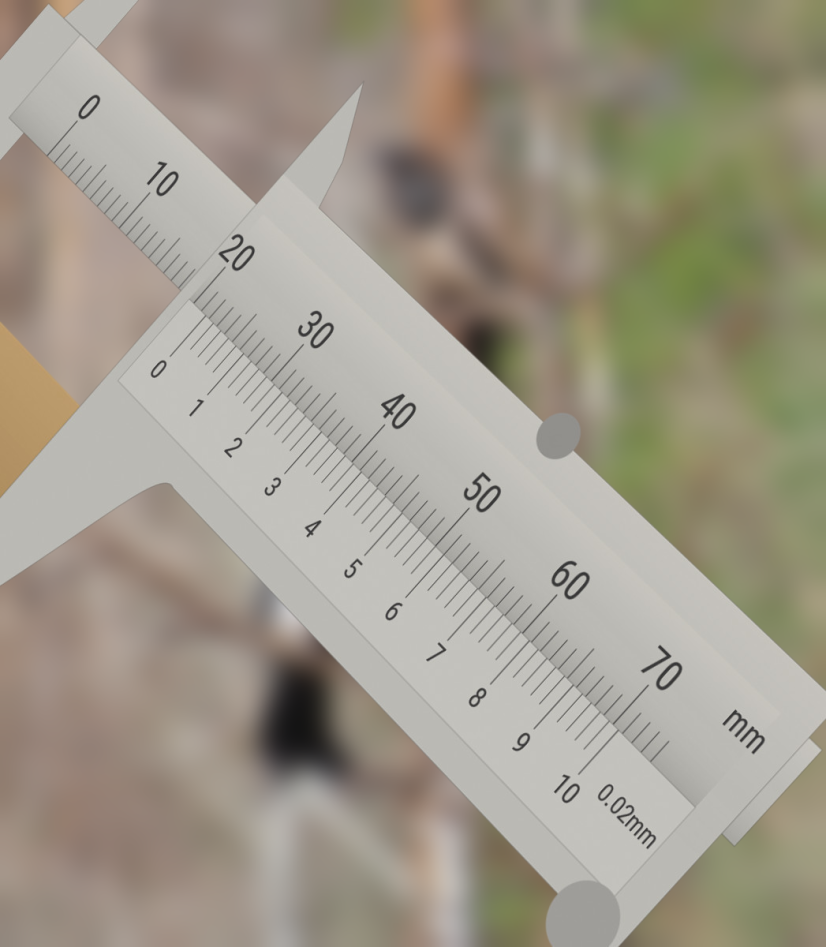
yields 21.6 mm
